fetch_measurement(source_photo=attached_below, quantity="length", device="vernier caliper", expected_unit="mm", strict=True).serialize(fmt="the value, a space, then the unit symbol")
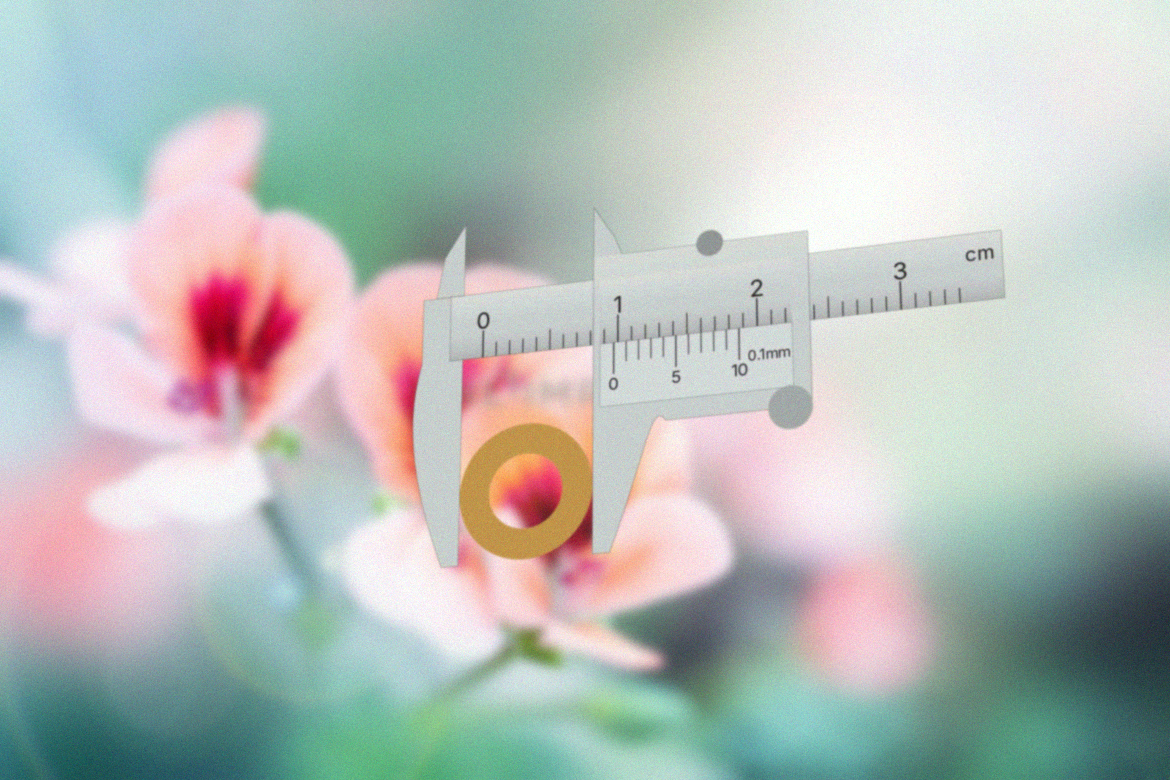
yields 9.7 mm
